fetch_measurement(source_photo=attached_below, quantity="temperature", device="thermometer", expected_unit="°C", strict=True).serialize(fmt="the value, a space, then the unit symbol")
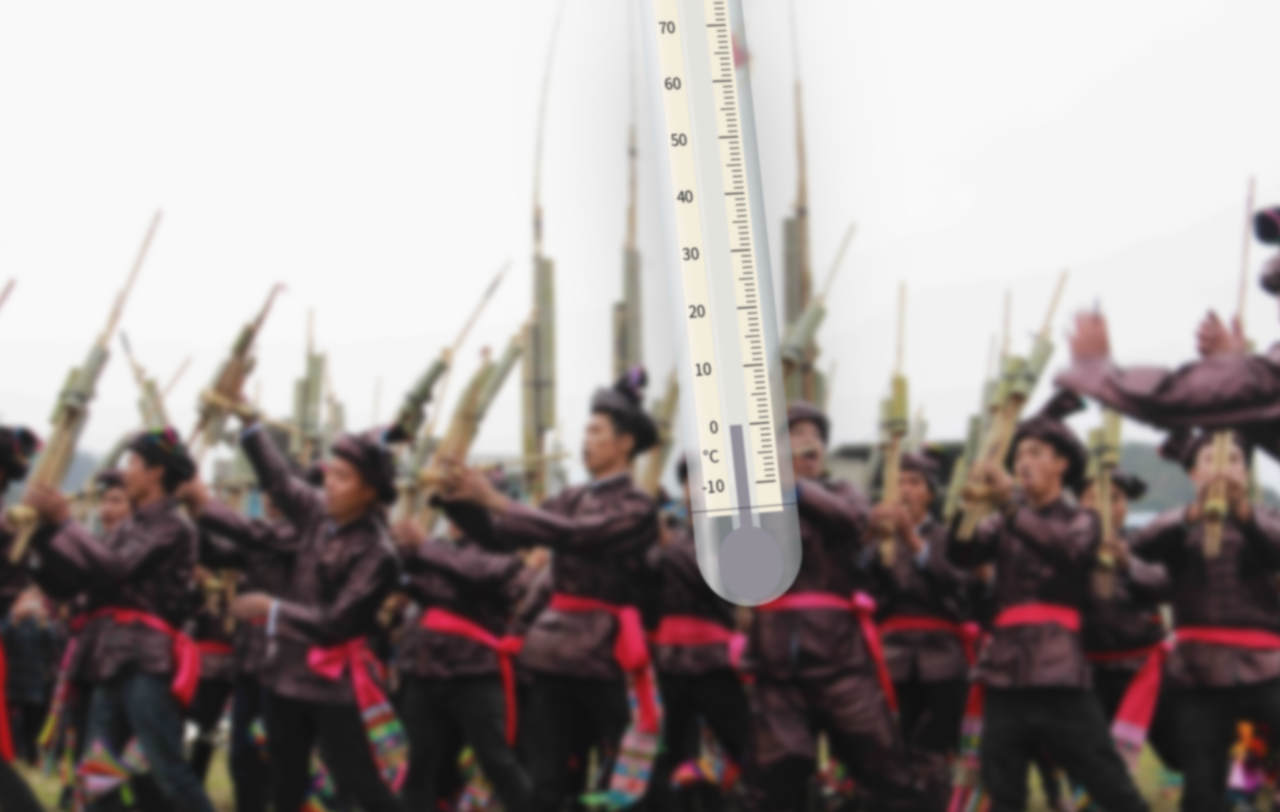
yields 0 °C
